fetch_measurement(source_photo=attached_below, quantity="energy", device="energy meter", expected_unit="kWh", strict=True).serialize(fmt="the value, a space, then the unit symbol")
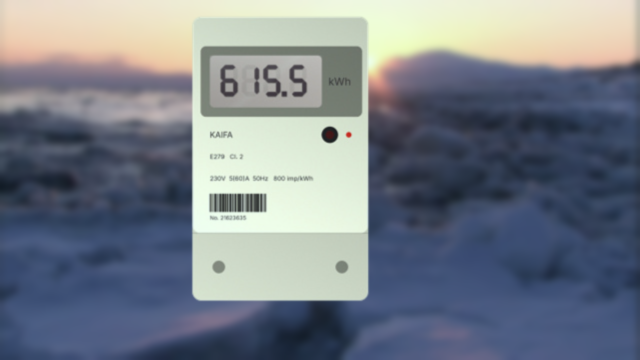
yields 615.5 kWh
